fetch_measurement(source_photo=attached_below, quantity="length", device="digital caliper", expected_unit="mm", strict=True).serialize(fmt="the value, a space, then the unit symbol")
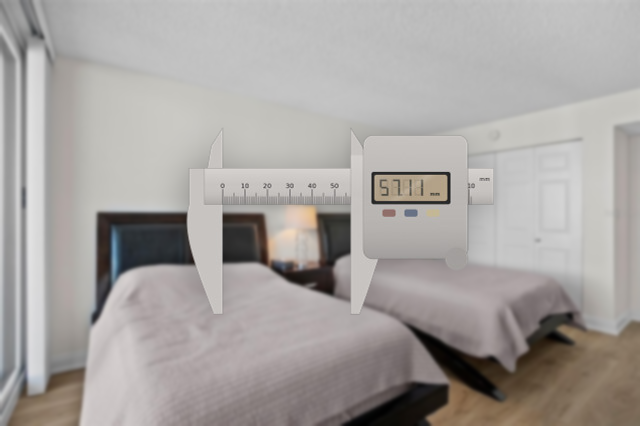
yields 57.11 mm
